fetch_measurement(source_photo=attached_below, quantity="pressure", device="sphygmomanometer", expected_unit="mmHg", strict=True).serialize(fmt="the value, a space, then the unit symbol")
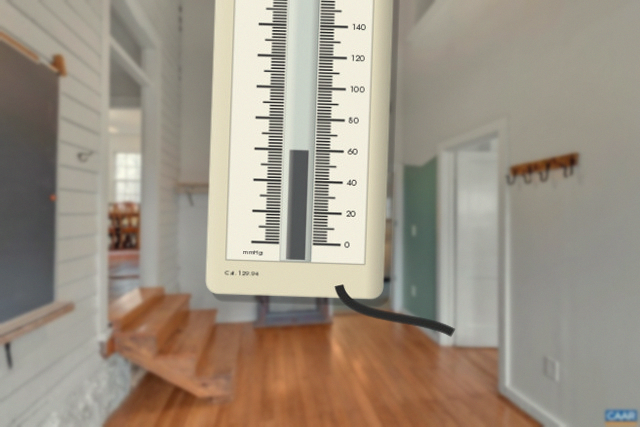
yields 60 mmHg
